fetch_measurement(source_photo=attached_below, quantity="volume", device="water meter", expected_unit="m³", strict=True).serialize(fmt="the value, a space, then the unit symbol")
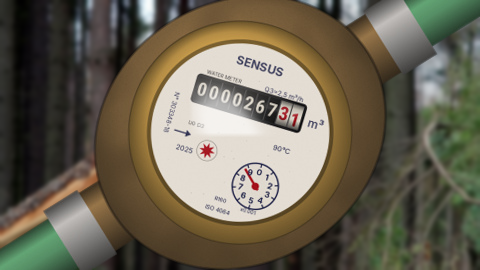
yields 267.308 m³
